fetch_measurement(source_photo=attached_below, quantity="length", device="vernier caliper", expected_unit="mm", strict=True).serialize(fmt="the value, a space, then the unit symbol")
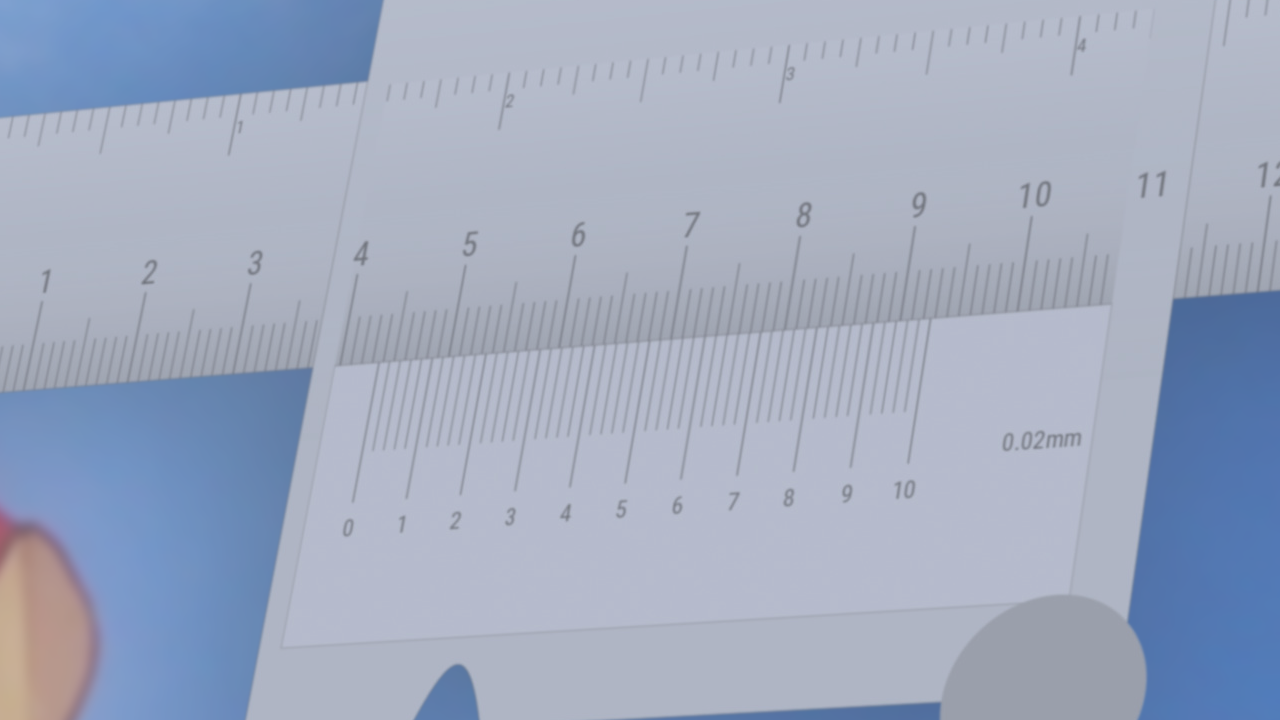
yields 43.6 mm
